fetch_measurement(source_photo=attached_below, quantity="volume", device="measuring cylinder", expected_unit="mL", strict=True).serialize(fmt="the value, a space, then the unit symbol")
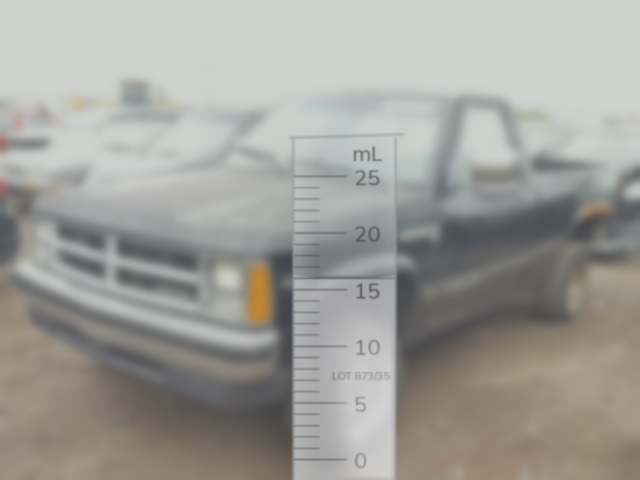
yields 16 mL
